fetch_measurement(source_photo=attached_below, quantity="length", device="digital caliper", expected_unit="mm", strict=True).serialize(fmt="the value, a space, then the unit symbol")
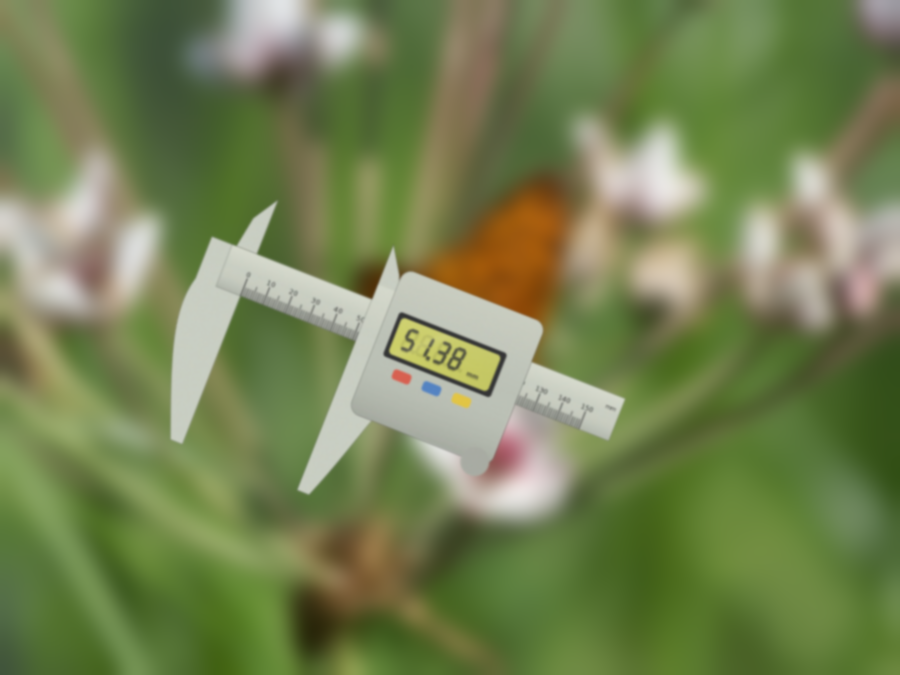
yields 51.38 mm
